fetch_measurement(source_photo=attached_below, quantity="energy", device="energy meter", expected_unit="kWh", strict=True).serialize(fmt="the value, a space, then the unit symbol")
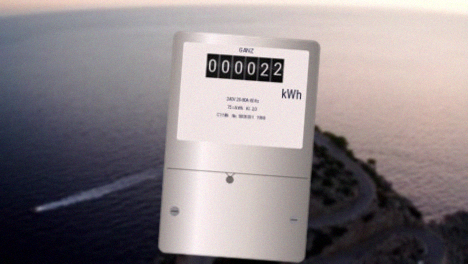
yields 22 kWh
